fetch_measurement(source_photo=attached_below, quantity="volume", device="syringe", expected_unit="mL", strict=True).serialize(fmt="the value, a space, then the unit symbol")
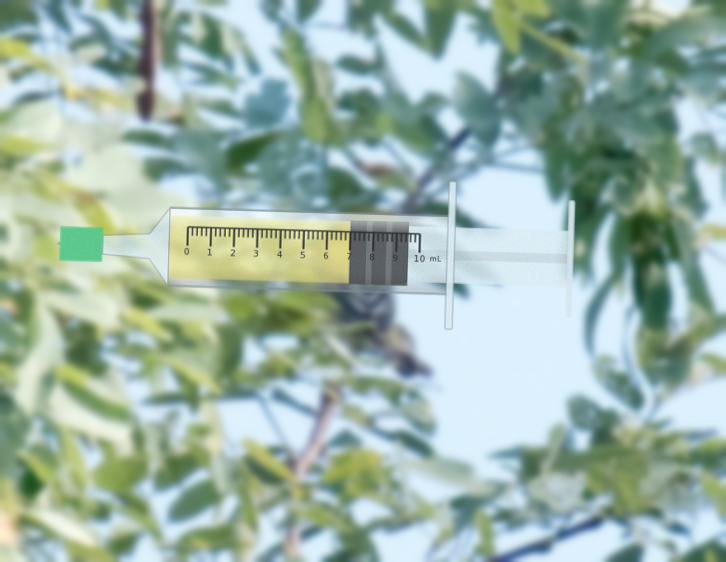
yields 7 mL
